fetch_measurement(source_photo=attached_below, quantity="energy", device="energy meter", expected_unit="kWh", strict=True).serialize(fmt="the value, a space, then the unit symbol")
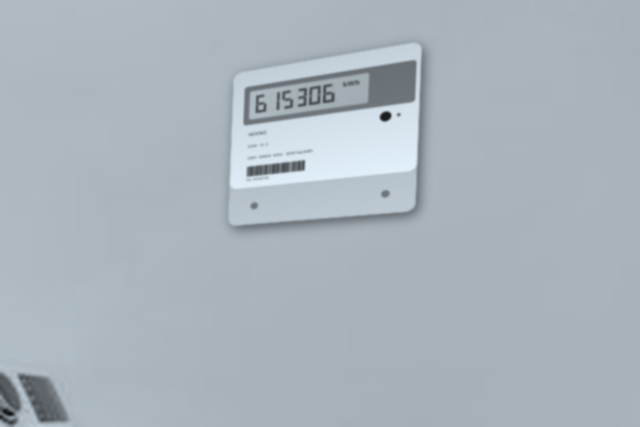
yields 615306 kWh
